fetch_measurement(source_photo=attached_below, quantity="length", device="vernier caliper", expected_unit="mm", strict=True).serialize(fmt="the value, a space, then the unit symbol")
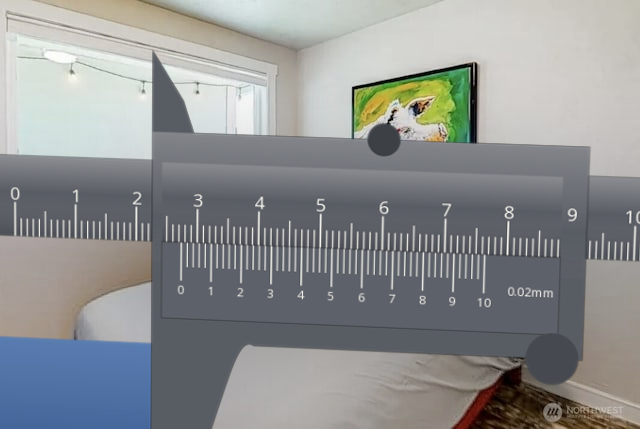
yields 27.4 mm
